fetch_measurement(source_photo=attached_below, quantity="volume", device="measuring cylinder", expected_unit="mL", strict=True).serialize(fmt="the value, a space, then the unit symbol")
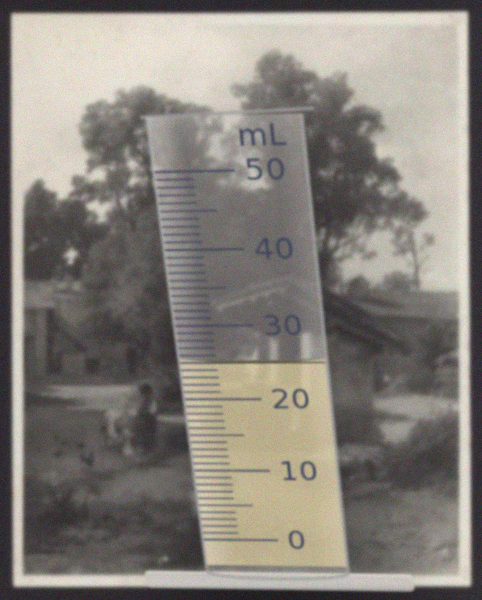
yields 25 mL
